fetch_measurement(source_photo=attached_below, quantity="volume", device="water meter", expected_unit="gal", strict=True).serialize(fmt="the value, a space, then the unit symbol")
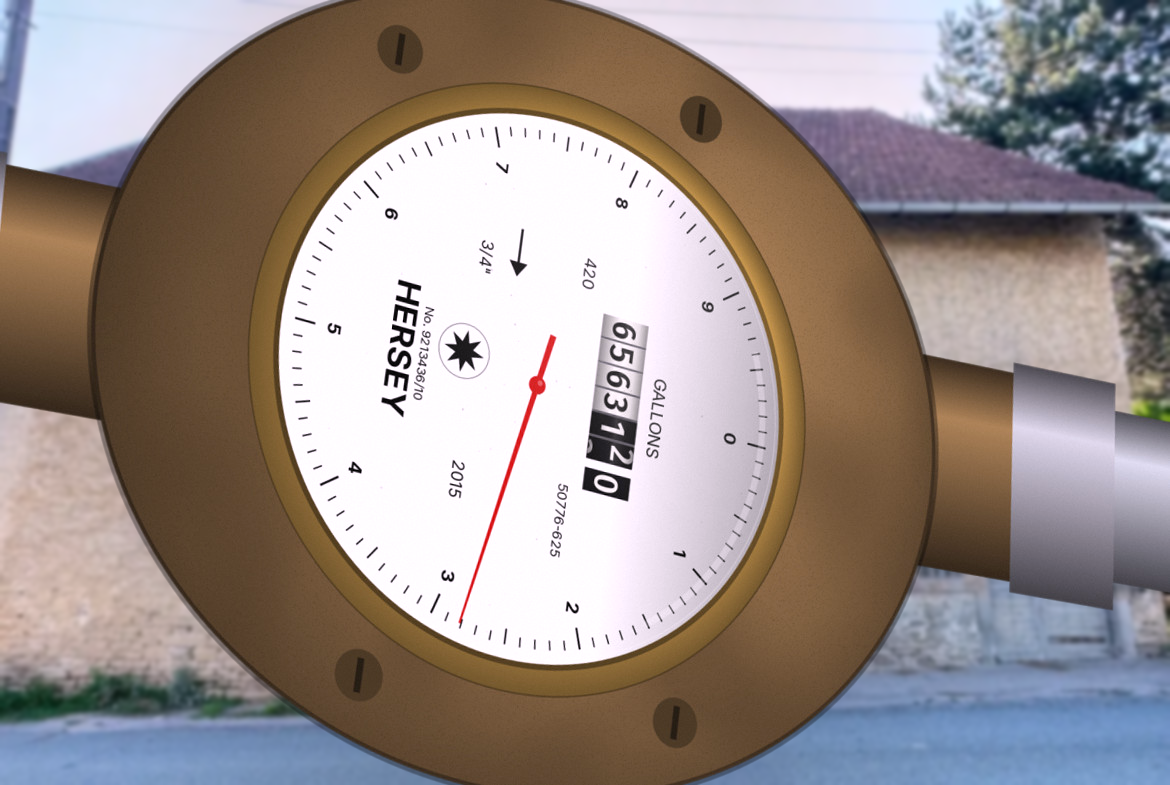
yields 6563122.8 gal
